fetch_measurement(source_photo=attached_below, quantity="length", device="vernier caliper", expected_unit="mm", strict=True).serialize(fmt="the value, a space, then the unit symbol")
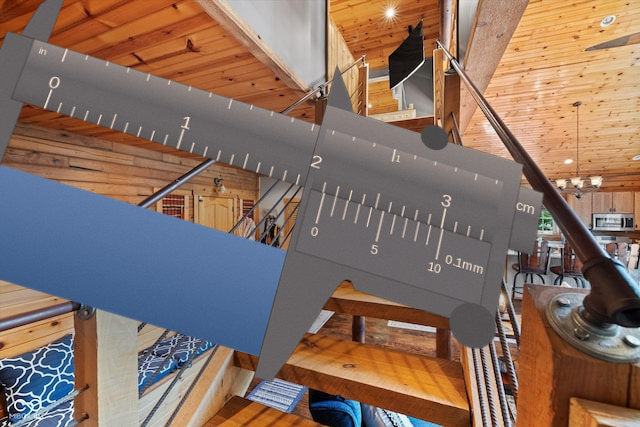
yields 21.1 mm
